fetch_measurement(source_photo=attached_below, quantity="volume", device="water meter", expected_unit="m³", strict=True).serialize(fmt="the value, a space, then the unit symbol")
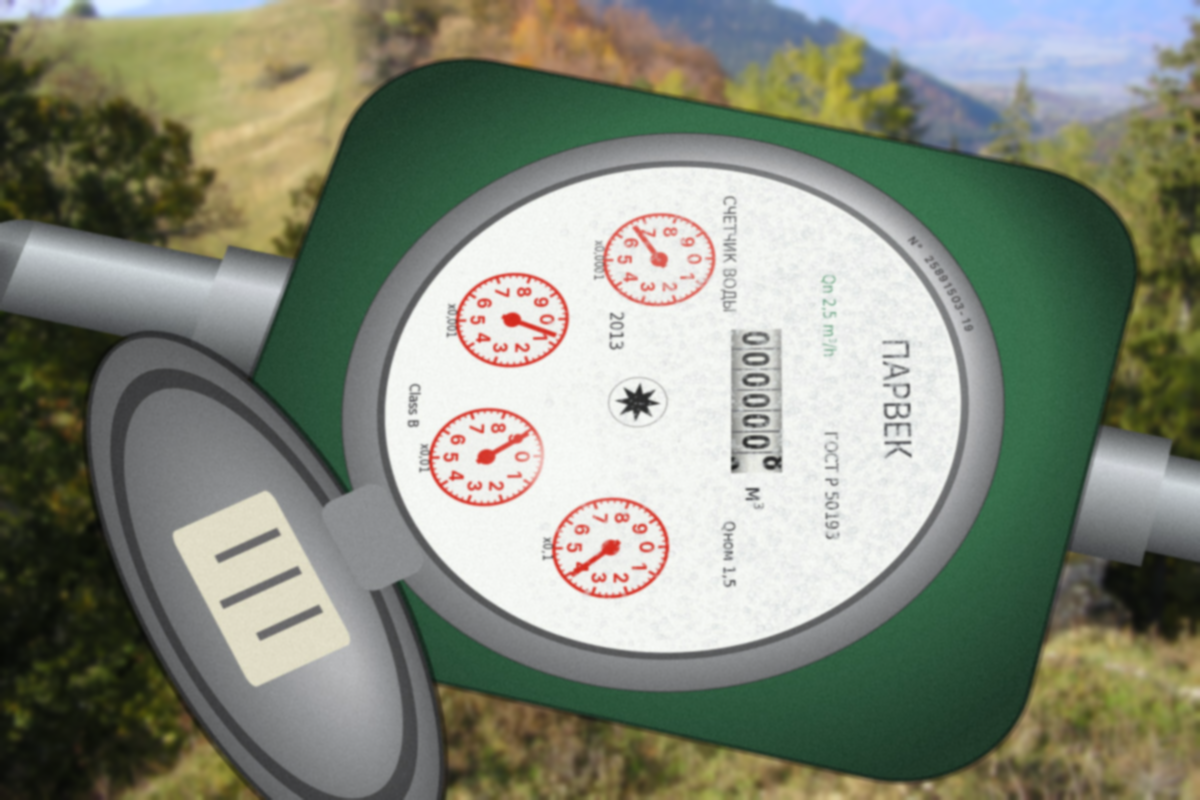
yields 8.3906 m³
